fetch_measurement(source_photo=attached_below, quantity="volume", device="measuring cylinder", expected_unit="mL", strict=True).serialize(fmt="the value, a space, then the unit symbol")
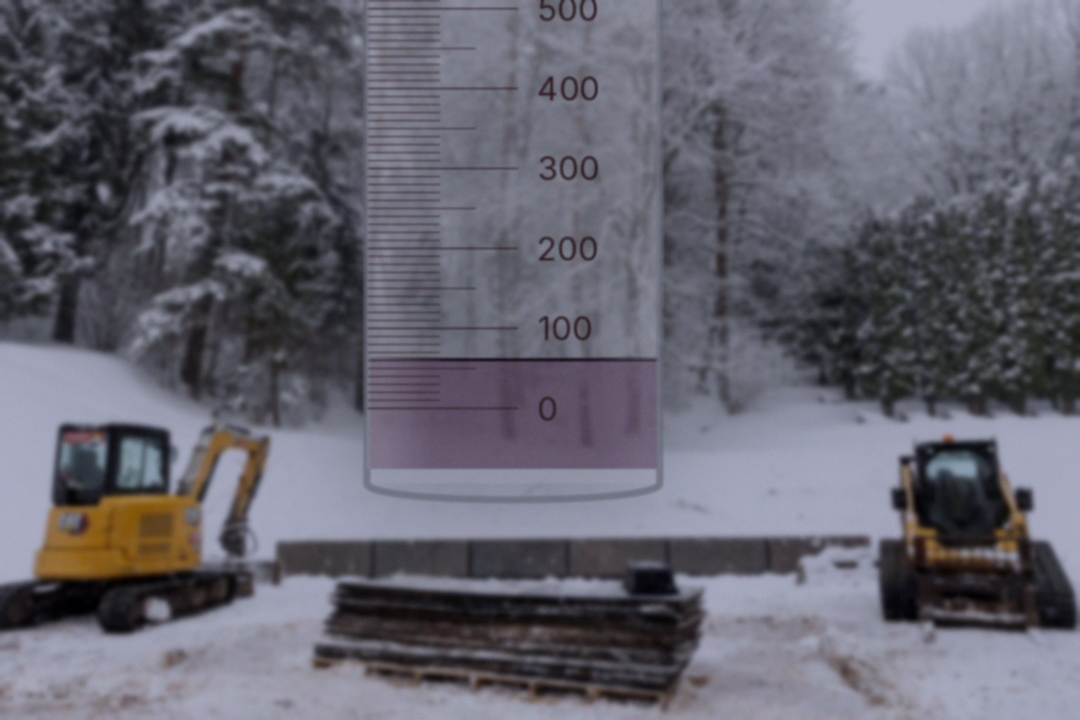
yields 60 mL
